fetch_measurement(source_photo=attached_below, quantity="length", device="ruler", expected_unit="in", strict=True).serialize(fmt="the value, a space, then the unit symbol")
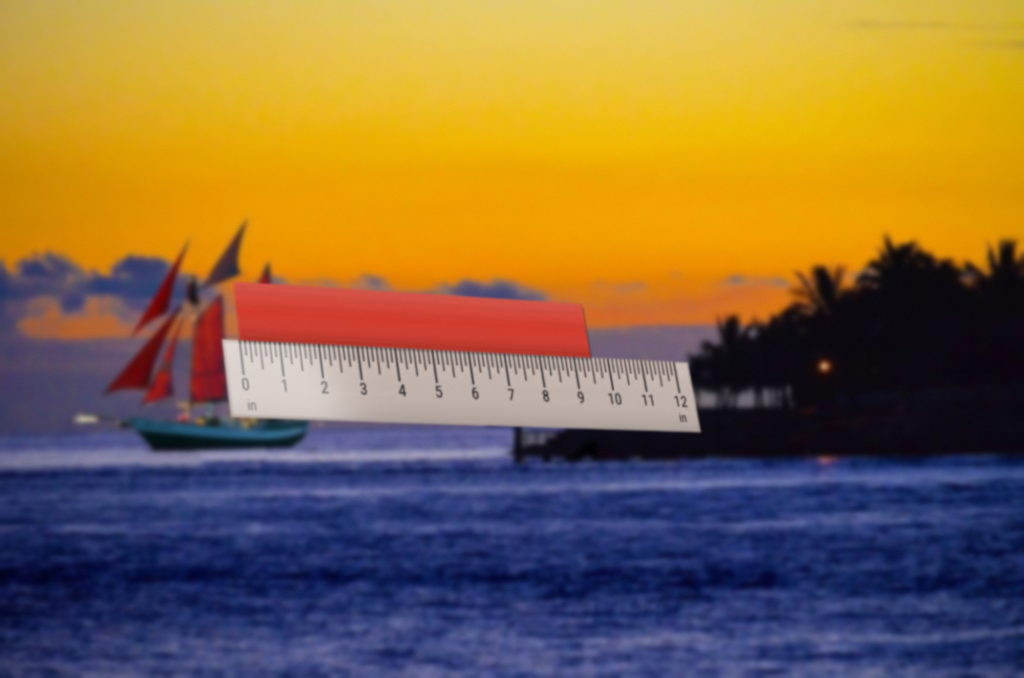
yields 9.5 in
